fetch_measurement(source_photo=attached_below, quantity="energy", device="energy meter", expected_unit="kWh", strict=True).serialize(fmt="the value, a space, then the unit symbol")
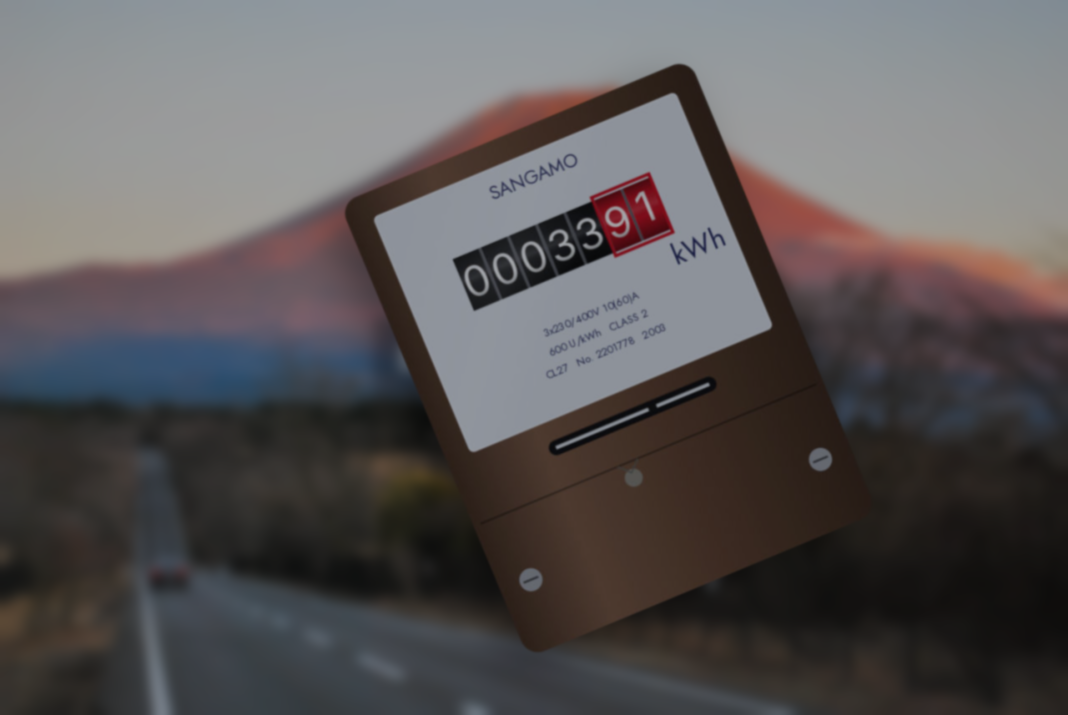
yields 33.91 kWh
